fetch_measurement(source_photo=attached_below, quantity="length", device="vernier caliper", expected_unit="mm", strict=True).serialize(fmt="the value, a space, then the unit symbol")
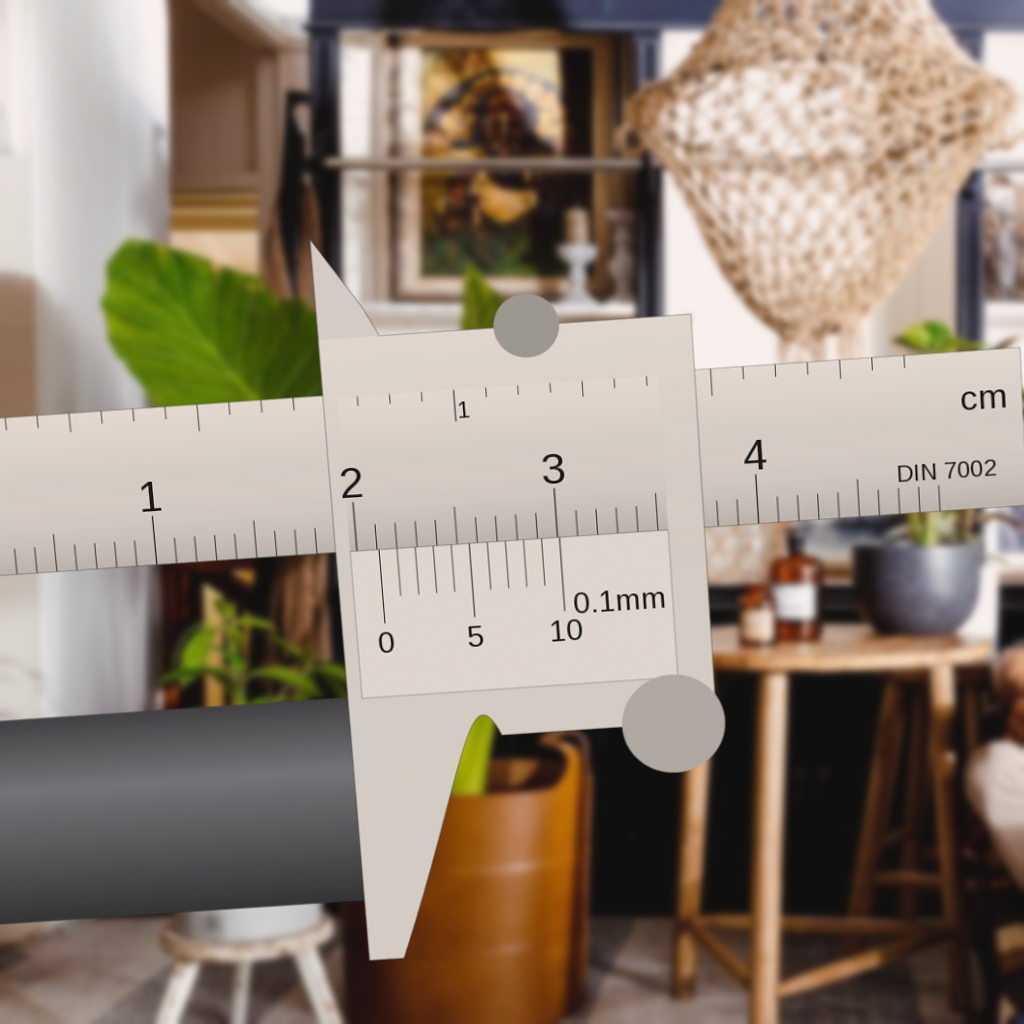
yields 21.1 mm
